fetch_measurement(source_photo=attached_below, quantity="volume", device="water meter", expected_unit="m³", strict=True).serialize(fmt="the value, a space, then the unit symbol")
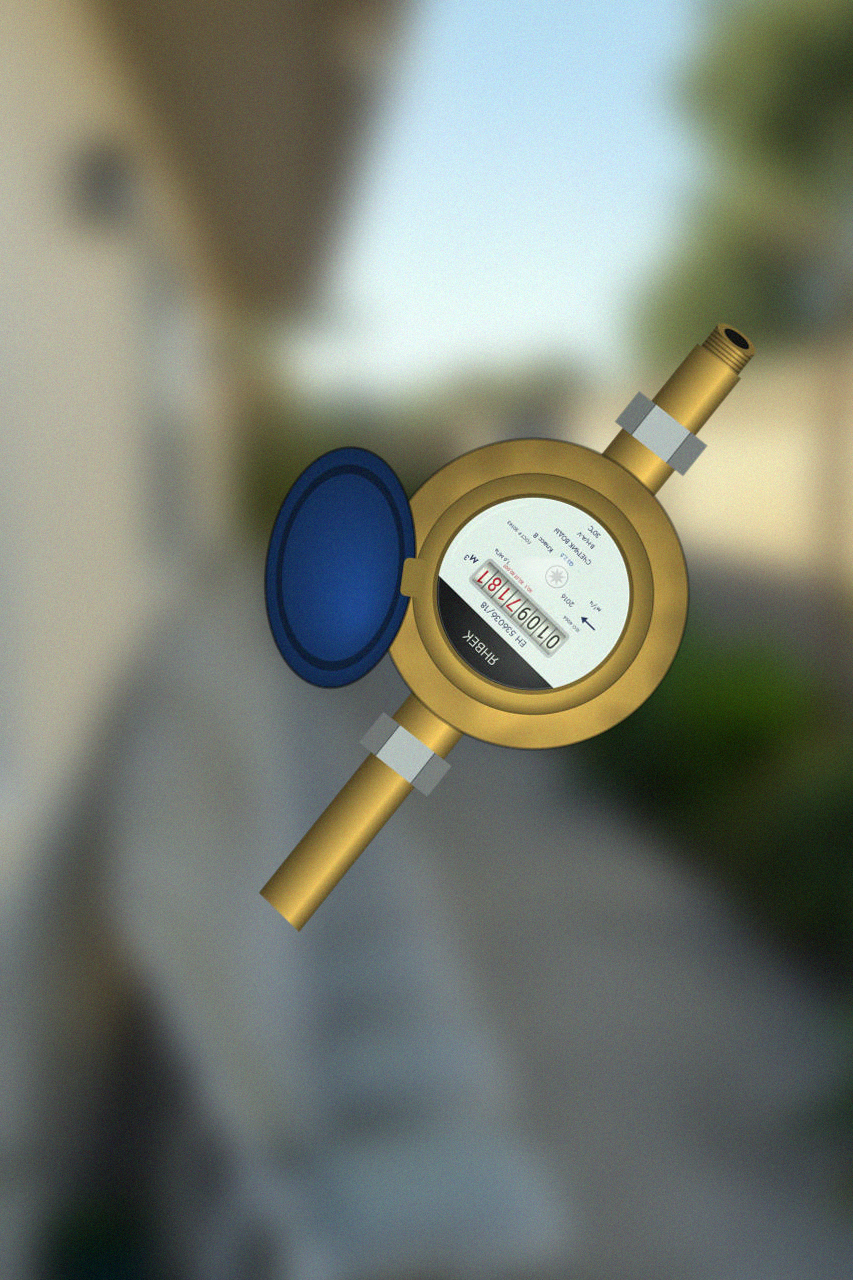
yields 109.7181 m³
